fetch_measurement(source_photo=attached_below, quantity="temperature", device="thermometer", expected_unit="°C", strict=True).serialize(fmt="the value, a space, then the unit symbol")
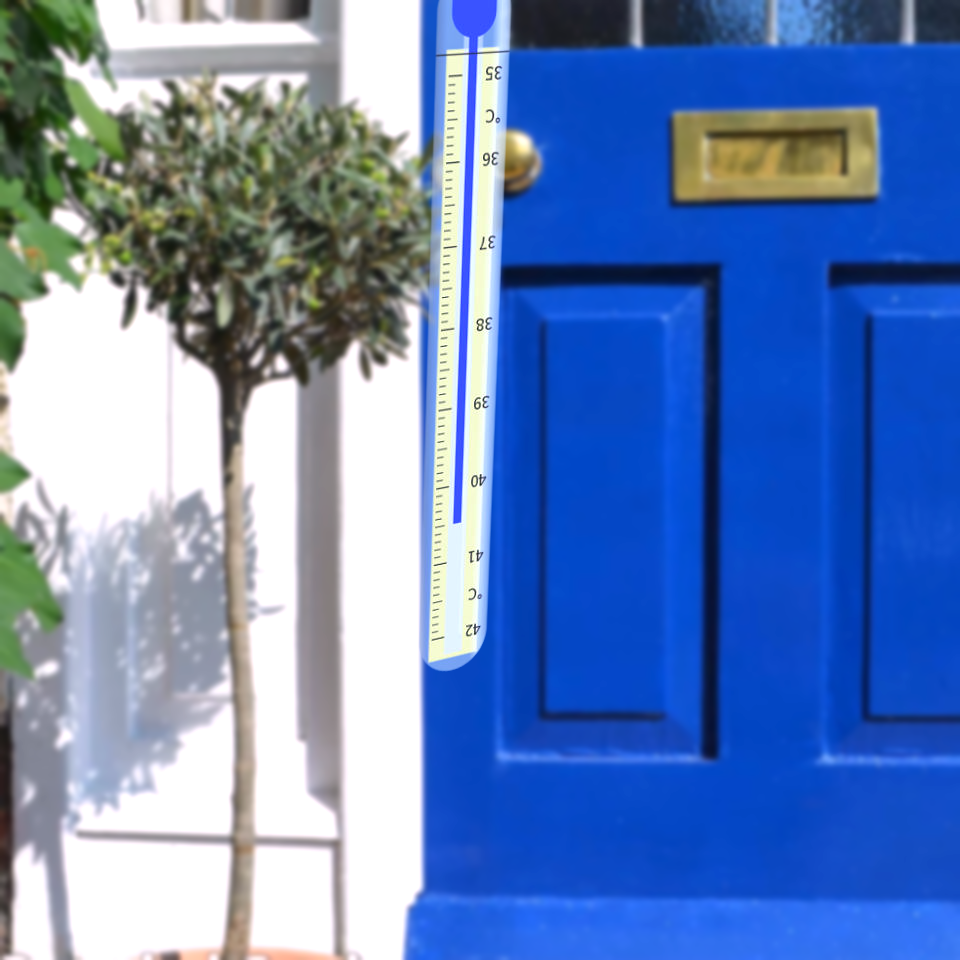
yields 40.5 °C
